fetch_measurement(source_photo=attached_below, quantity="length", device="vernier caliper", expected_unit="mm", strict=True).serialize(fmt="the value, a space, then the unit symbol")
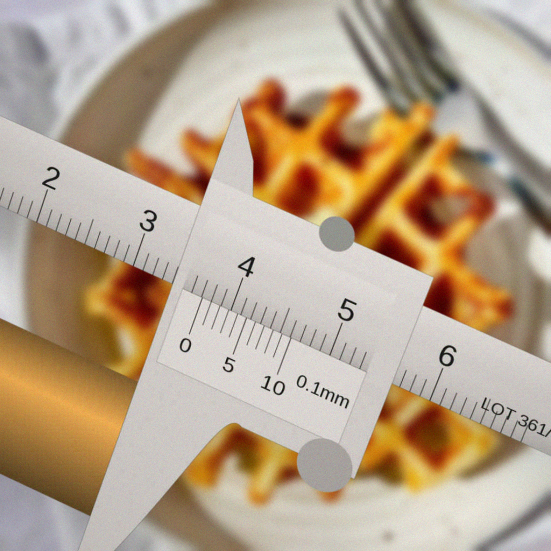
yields 37.1 mm
